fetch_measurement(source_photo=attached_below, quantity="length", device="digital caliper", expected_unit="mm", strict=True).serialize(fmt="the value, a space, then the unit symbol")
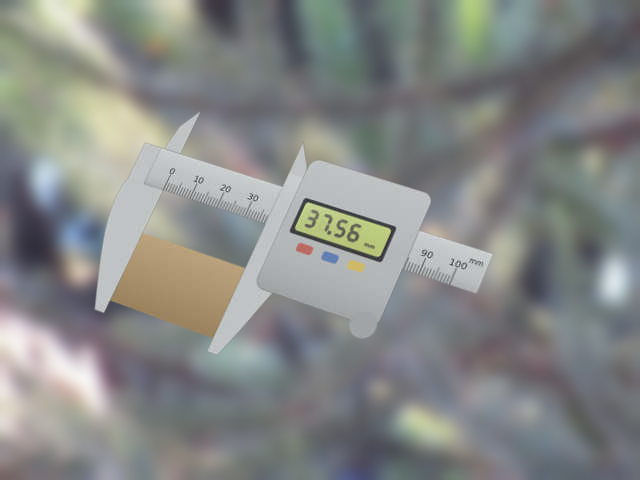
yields 37.56 mm
